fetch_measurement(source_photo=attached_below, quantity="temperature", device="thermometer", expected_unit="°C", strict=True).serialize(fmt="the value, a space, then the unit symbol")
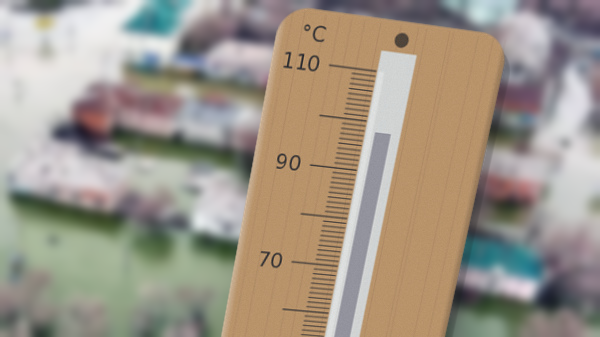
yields 98 °C
